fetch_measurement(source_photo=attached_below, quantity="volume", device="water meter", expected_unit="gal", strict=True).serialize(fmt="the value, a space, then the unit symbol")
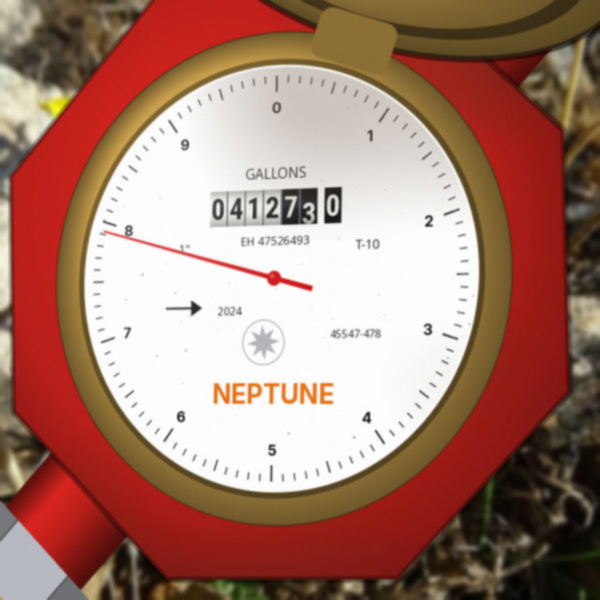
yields 412727.9 gal
